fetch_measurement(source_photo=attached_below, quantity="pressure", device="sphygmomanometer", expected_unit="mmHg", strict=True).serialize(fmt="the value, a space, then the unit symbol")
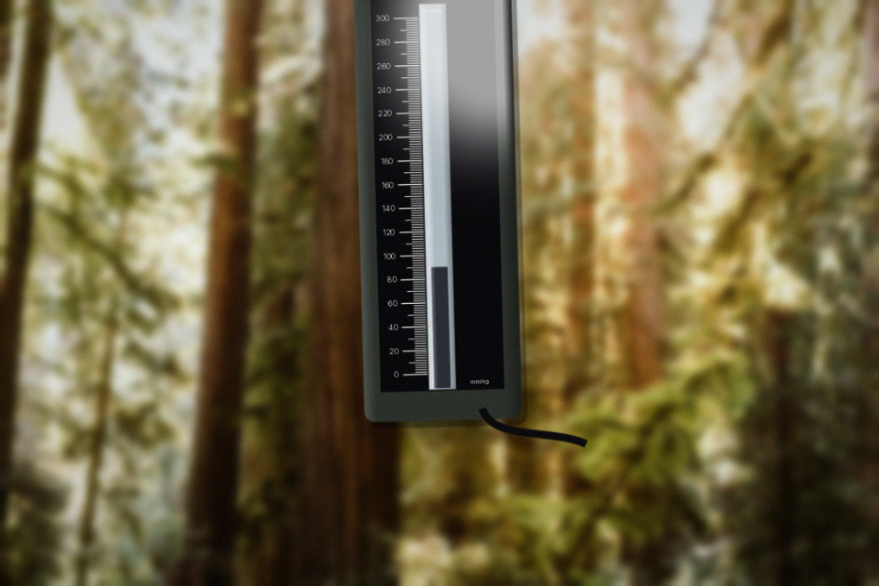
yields 90 mmHg
